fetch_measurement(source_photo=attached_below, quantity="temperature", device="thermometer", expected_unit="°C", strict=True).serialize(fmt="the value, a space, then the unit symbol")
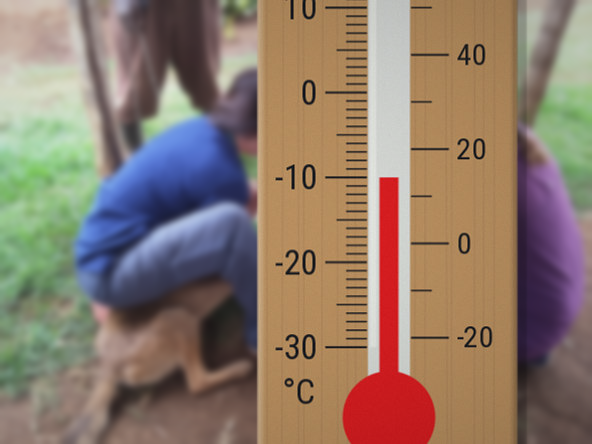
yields -10 °C
